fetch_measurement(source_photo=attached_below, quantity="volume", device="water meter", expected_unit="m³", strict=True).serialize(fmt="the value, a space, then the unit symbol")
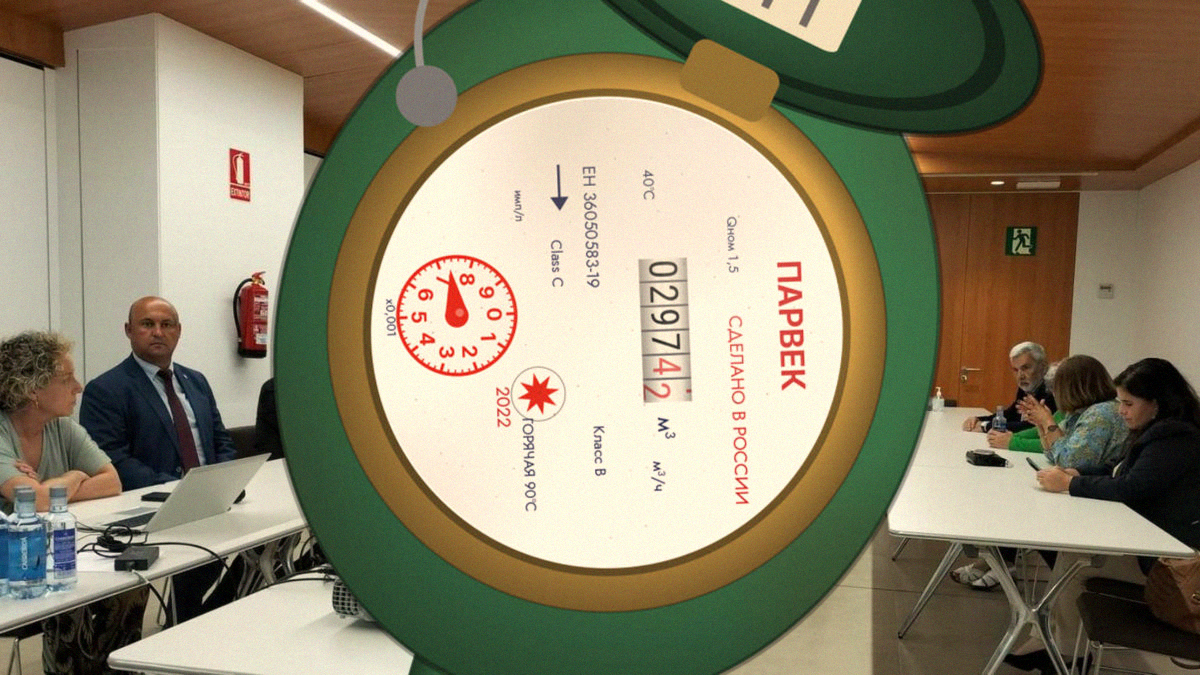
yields 297.417 m³
